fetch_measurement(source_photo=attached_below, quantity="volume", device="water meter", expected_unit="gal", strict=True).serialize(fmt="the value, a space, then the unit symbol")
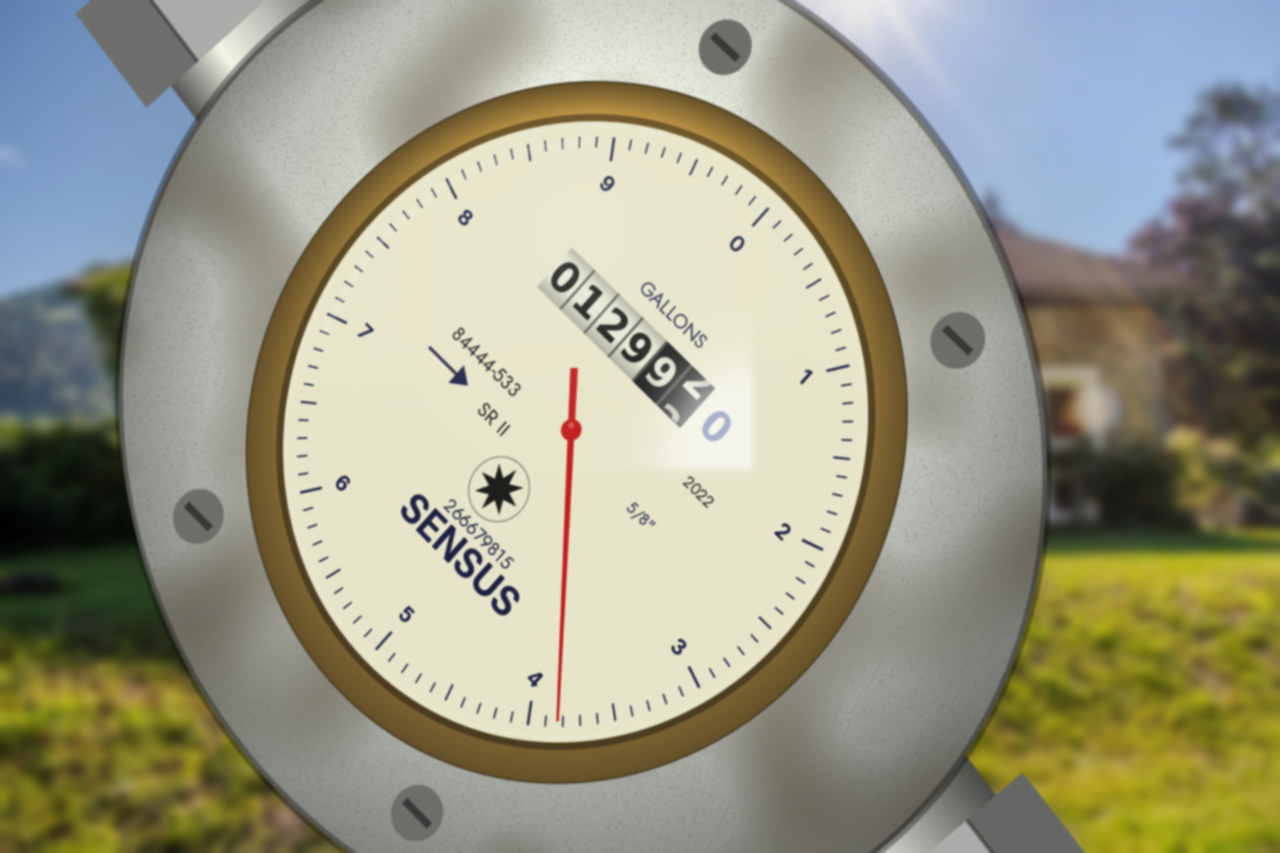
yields 129923.8 gal
